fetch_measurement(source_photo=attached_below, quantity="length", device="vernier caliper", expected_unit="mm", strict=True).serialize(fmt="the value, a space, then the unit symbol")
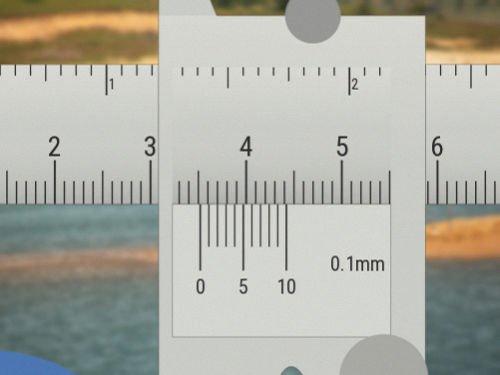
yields 35.2 mm
